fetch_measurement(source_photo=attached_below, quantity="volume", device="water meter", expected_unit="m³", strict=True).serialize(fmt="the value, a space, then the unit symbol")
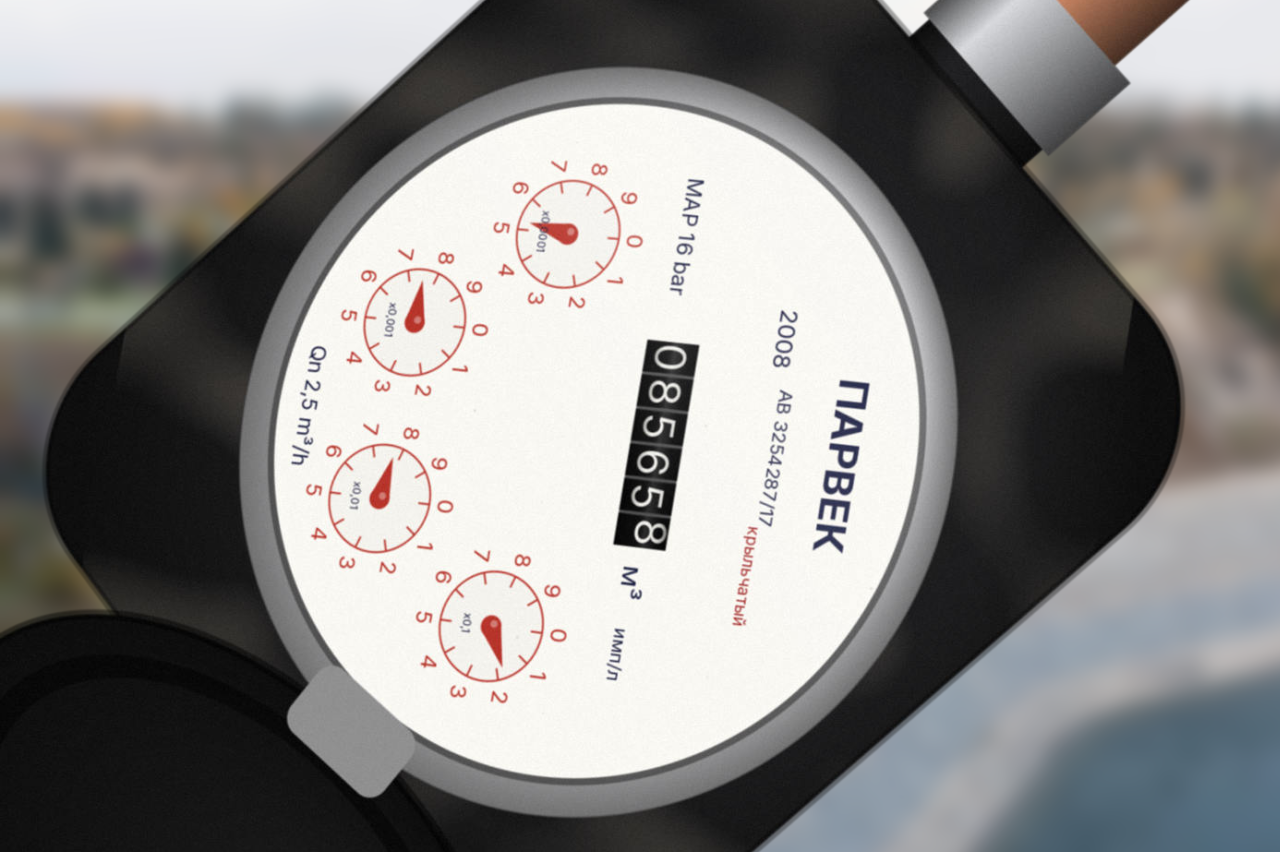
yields 85658.1775 m³
